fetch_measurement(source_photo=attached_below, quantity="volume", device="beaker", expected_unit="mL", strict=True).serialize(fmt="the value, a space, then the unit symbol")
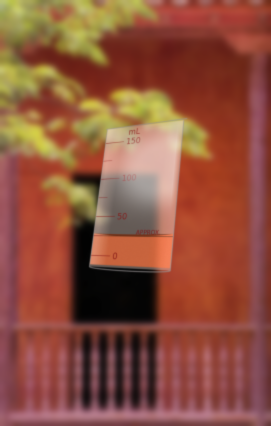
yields 25 mL
